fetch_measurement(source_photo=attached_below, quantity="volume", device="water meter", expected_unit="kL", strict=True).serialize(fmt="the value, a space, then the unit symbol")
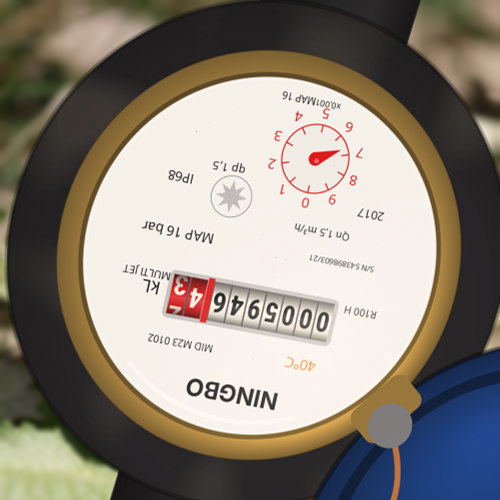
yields 5946.426 kL
